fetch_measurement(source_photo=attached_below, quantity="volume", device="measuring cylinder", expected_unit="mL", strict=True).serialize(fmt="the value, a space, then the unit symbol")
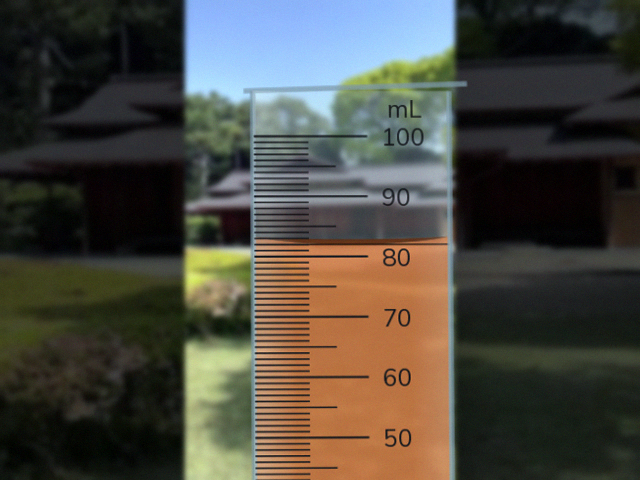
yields 82 mL
